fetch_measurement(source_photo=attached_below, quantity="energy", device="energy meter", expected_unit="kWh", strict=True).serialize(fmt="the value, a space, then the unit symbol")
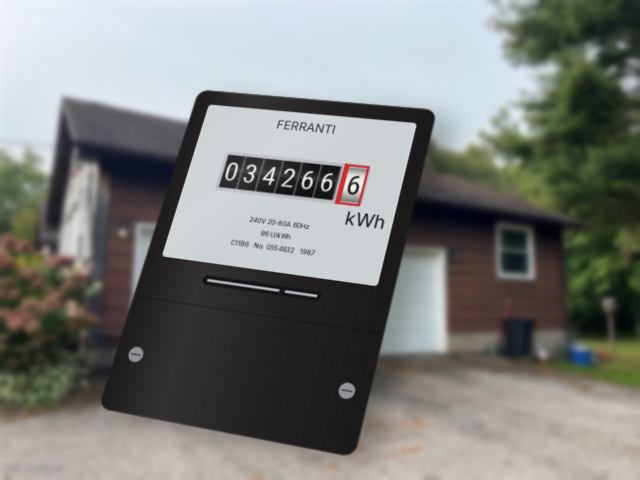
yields 34266.6 kWh
